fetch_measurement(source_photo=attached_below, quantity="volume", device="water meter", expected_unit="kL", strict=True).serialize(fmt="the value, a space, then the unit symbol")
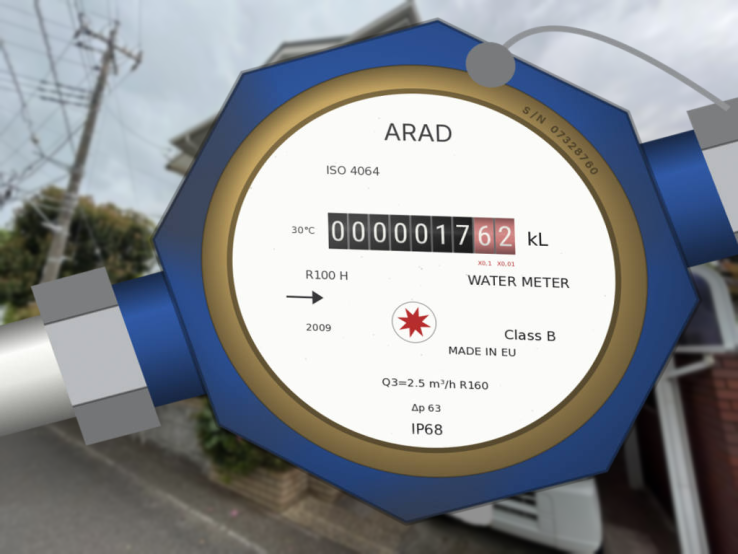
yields 17.62 kL
